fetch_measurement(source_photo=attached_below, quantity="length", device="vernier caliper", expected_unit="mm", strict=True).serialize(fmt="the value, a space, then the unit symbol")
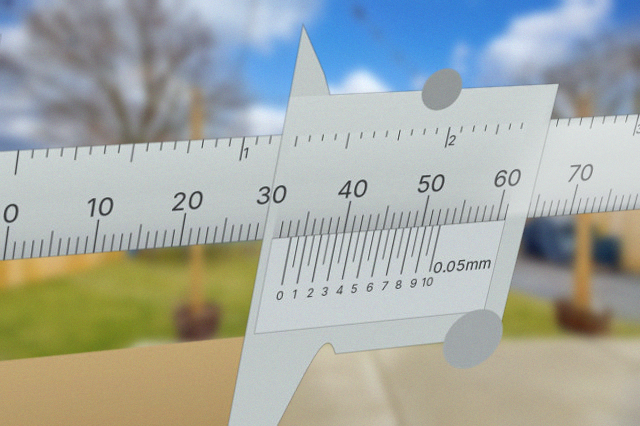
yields 33.4 mm
